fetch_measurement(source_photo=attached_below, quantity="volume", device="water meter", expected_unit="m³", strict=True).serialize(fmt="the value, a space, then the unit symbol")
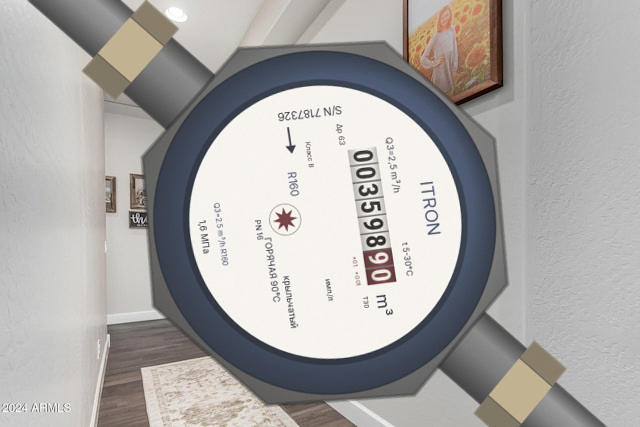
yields 3598.90 m³
